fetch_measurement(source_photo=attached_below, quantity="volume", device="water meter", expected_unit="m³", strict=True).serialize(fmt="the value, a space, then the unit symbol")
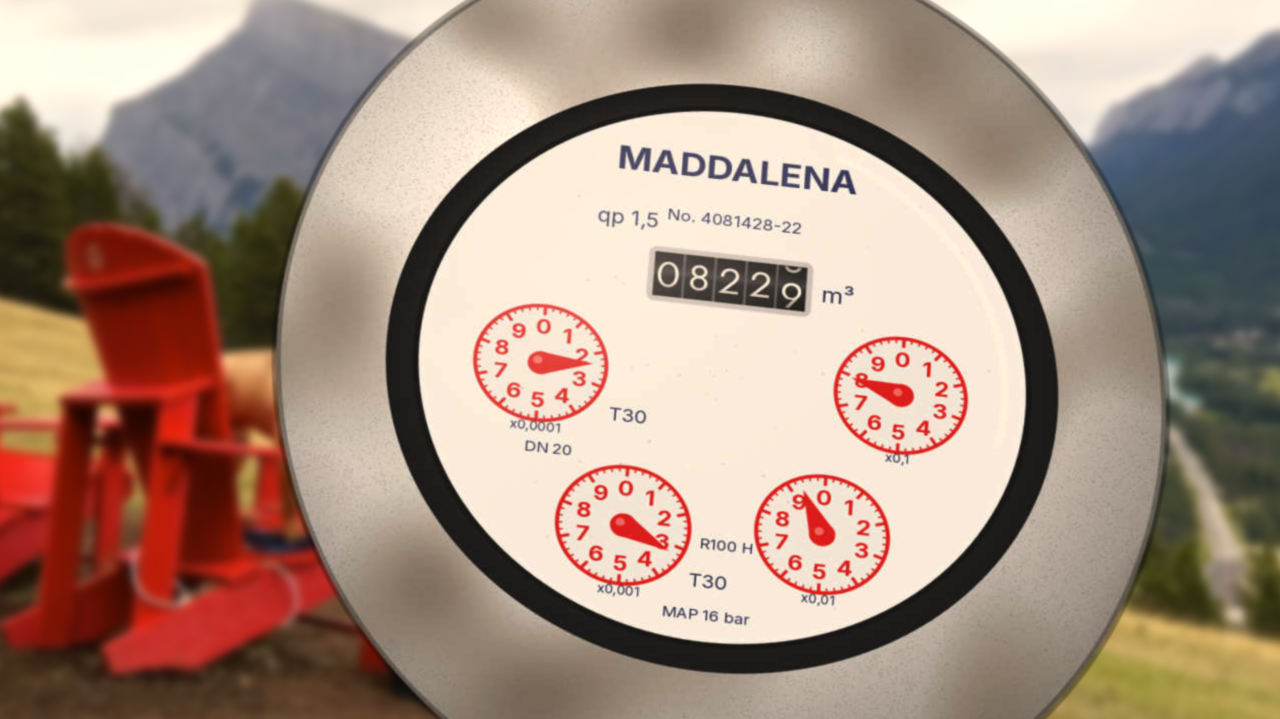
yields 8228.7932 m³
